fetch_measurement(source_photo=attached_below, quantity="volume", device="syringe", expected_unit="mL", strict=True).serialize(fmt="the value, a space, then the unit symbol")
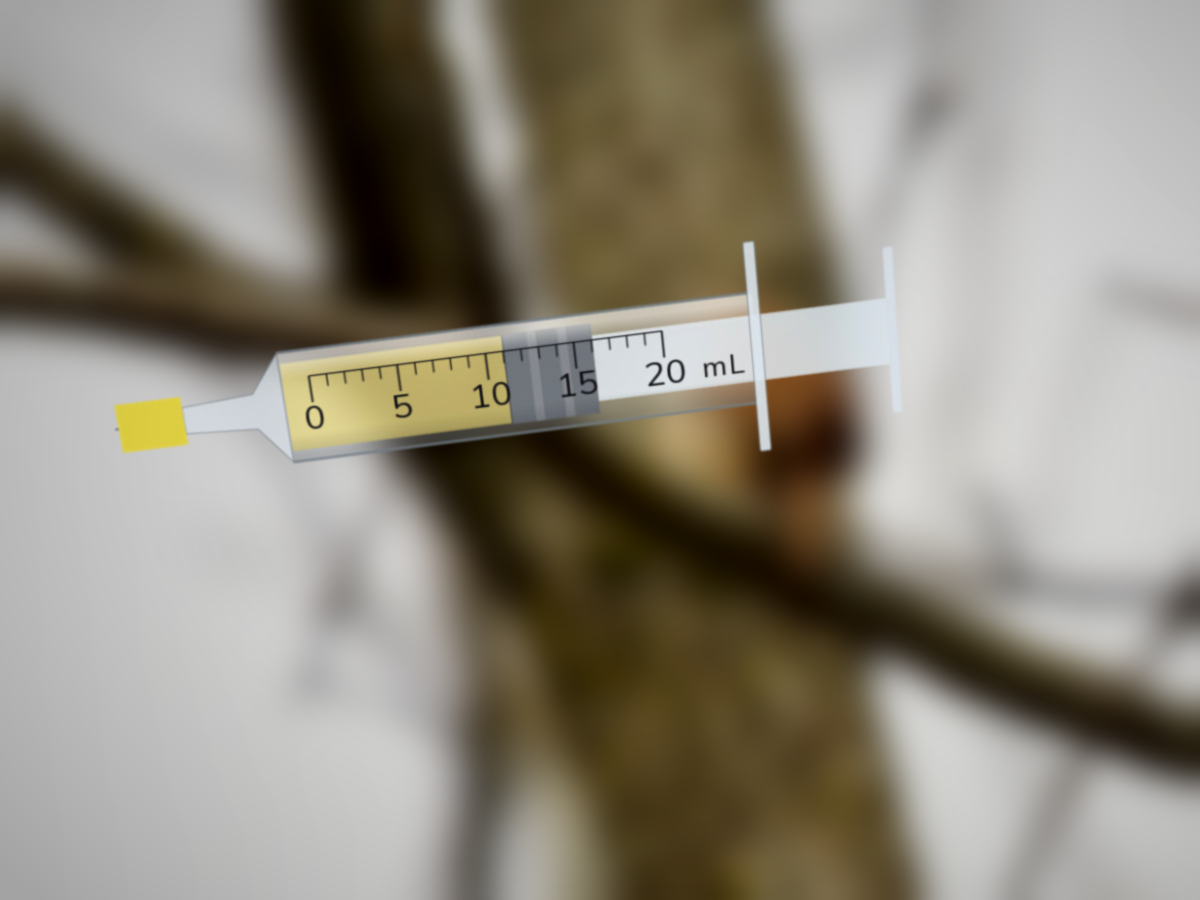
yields 11 mL
